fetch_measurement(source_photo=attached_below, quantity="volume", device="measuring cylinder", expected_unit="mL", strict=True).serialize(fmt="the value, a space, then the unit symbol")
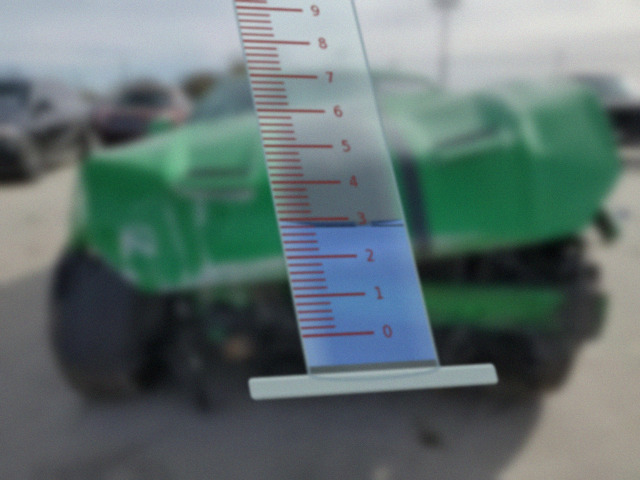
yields 2.8 mL
